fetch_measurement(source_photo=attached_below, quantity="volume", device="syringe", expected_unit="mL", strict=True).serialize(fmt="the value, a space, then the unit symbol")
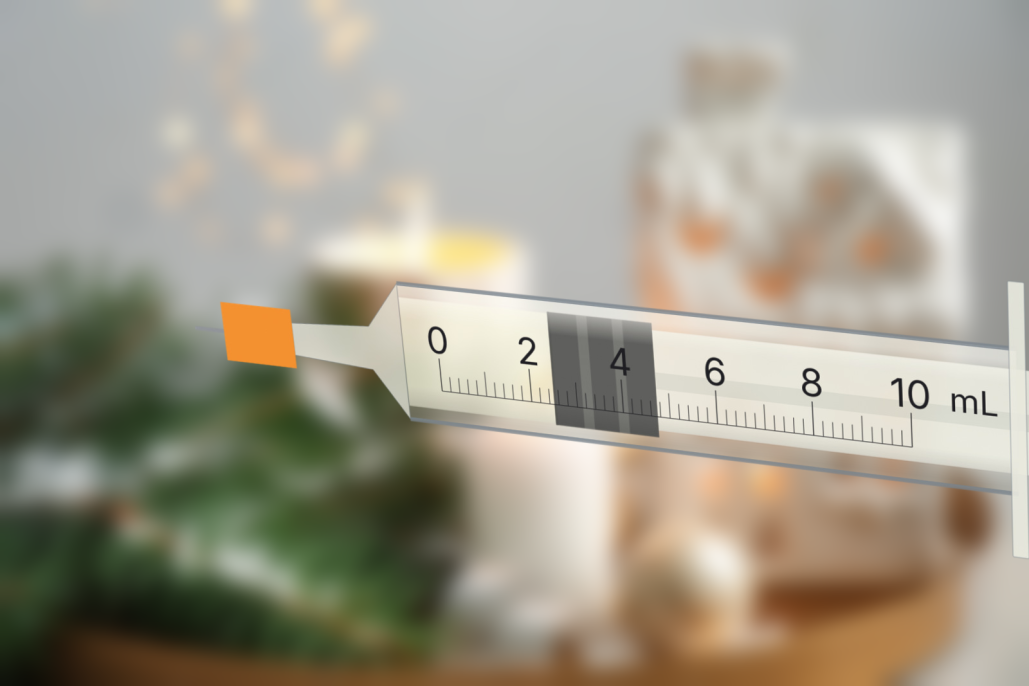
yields 2.5 mL
